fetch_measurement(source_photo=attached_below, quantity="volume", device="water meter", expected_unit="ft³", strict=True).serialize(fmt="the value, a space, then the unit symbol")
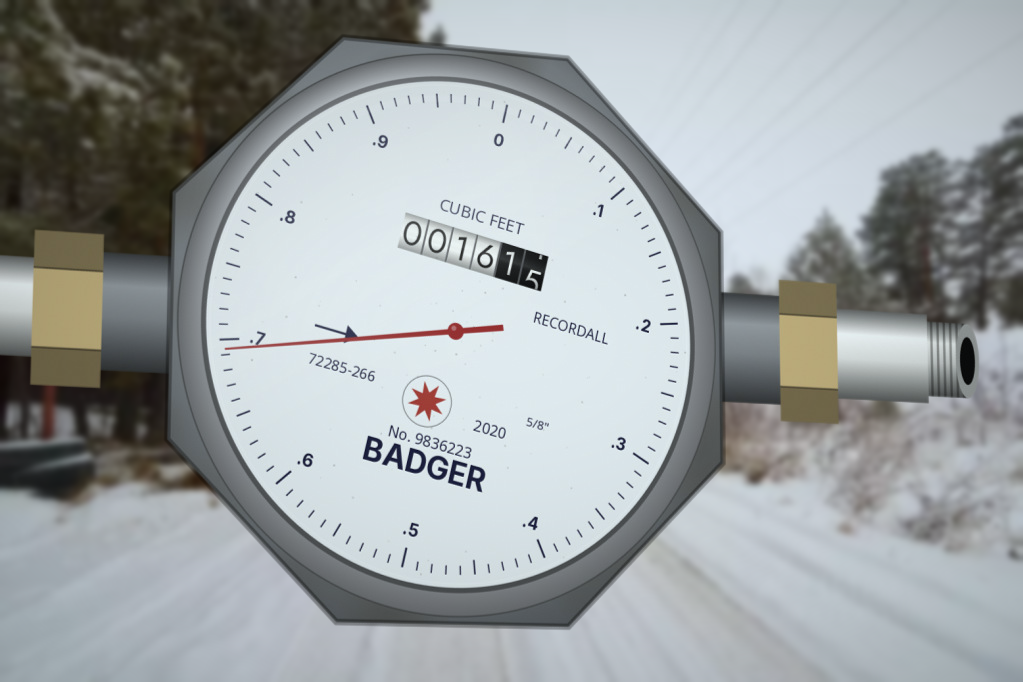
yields 1614.69 ft³
